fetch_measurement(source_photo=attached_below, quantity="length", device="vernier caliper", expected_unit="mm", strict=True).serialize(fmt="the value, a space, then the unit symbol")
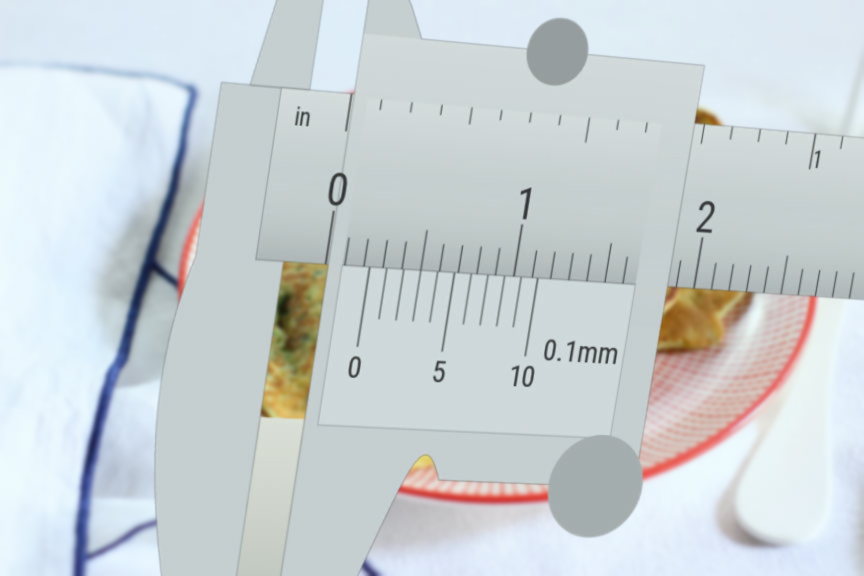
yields 2.3 mm
